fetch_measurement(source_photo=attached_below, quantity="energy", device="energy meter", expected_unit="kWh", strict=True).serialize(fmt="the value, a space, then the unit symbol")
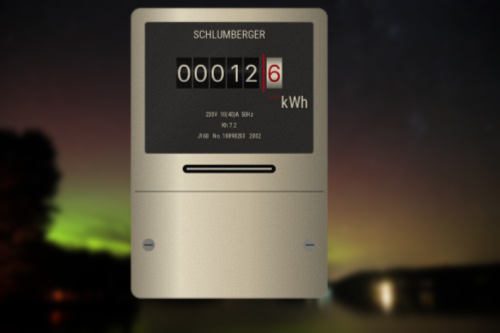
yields 12.6 kWh
